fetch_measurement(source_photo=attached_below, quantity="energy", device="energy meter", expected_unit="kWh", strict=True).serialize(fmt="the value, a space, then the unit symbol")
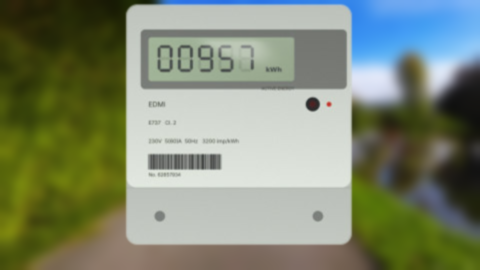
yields 957 kWh
